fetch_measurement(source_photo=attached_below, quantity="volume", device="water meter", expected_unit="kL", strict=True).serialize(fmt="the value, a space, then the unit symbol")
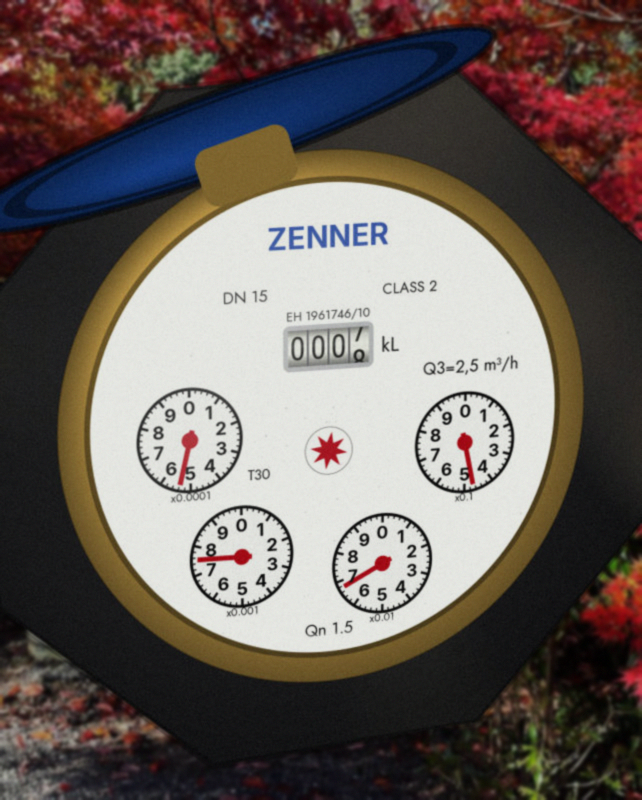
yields 7.4675 kL
